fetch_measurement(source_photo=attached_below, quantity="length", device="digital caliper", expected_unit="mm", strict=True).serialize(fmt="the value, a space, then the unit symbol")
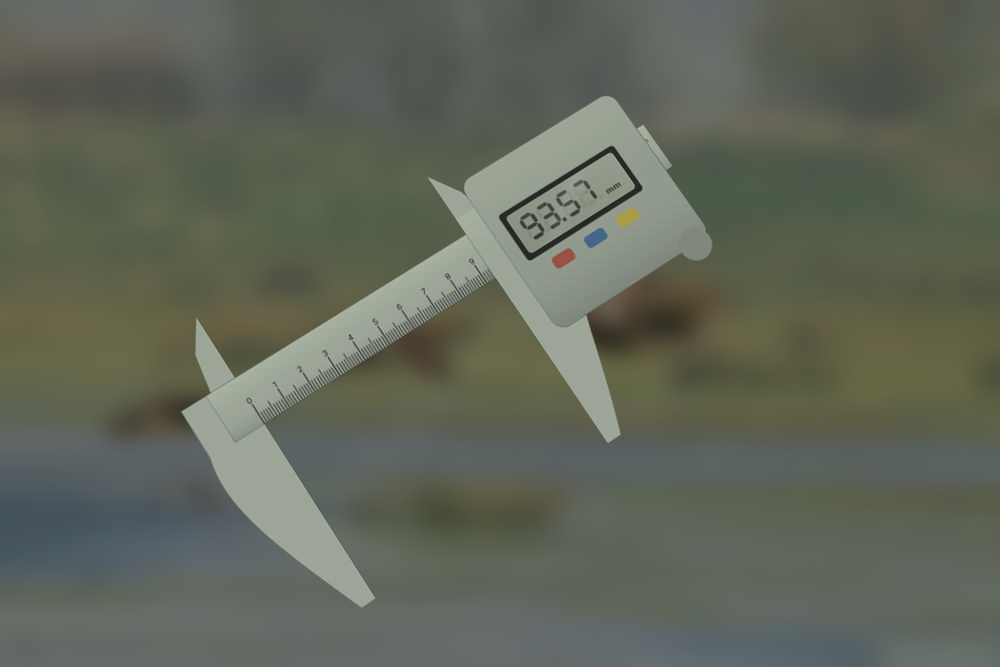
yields 93.57 mm
